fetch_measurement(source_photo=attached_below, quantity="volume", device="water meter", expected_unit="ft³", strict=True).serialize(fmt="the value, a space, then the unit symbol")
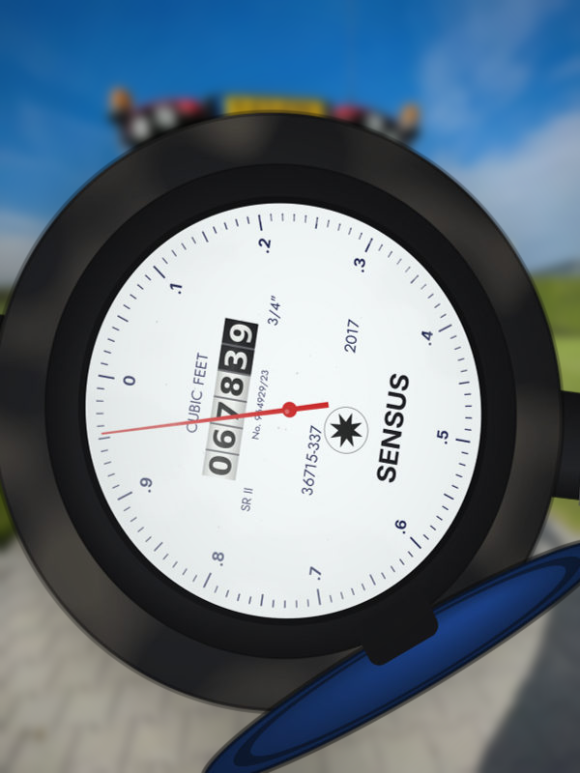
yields 67838.95 ft³
